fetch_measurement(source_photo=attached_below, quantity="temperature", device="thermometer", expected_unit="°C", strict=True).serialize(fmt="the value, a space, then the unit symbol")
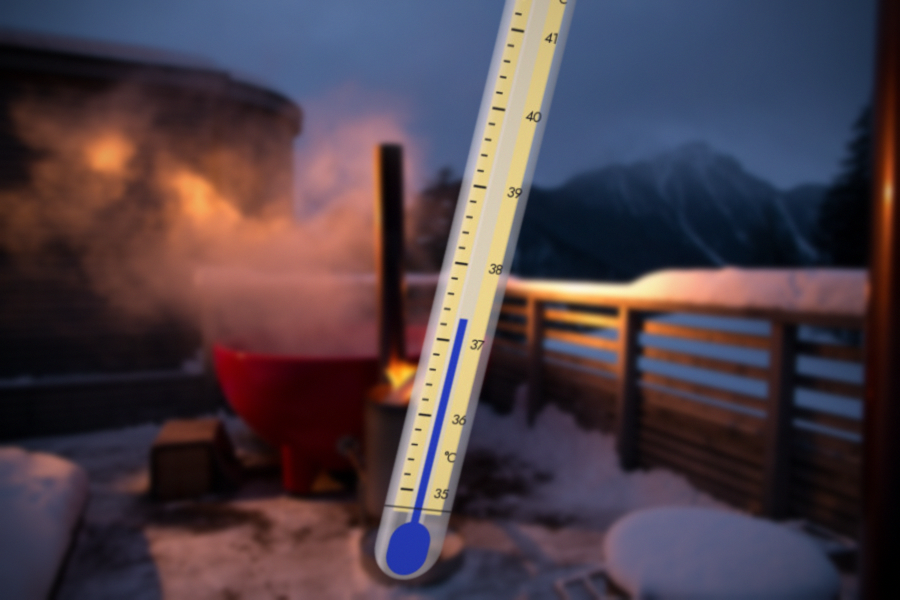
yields 37.3 °C
